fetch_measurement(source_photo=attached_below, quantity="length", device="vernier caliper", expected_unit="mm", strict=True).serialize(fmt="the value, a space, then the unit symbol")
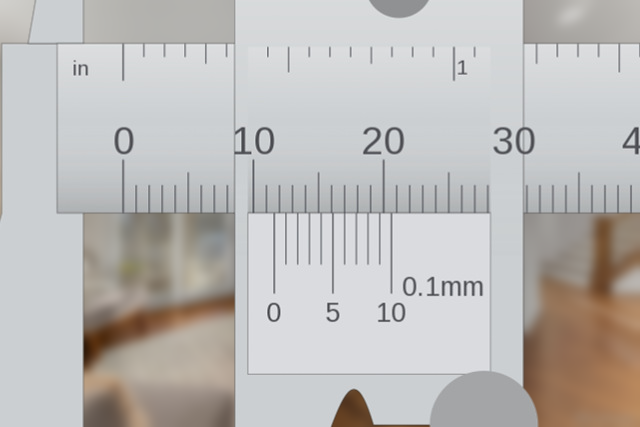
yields 11.6 mm
